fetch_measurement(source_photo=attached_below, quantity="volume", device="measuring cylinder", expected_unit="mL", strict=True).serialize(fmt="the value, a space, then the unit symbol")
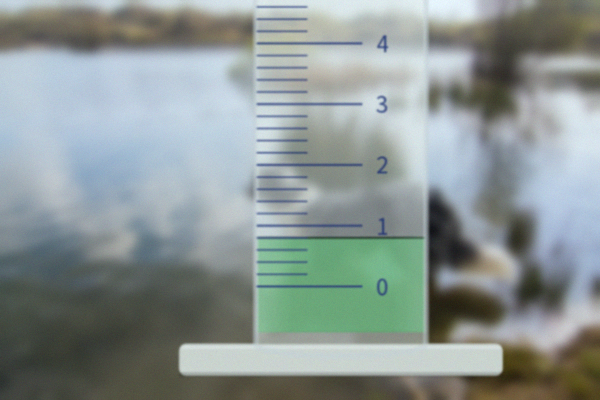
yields 0.8 mL
